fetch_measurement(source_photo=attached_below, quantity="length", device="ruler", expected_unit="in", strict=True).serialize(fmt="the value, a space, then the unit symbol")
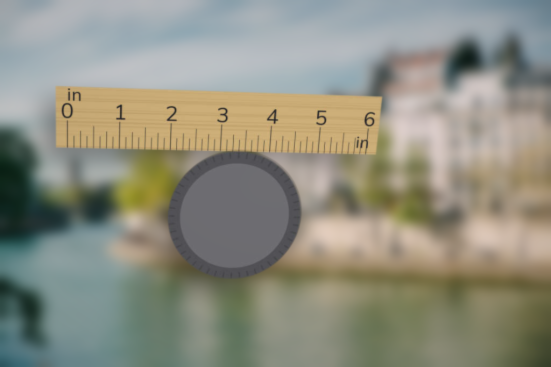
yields 2.75 in
